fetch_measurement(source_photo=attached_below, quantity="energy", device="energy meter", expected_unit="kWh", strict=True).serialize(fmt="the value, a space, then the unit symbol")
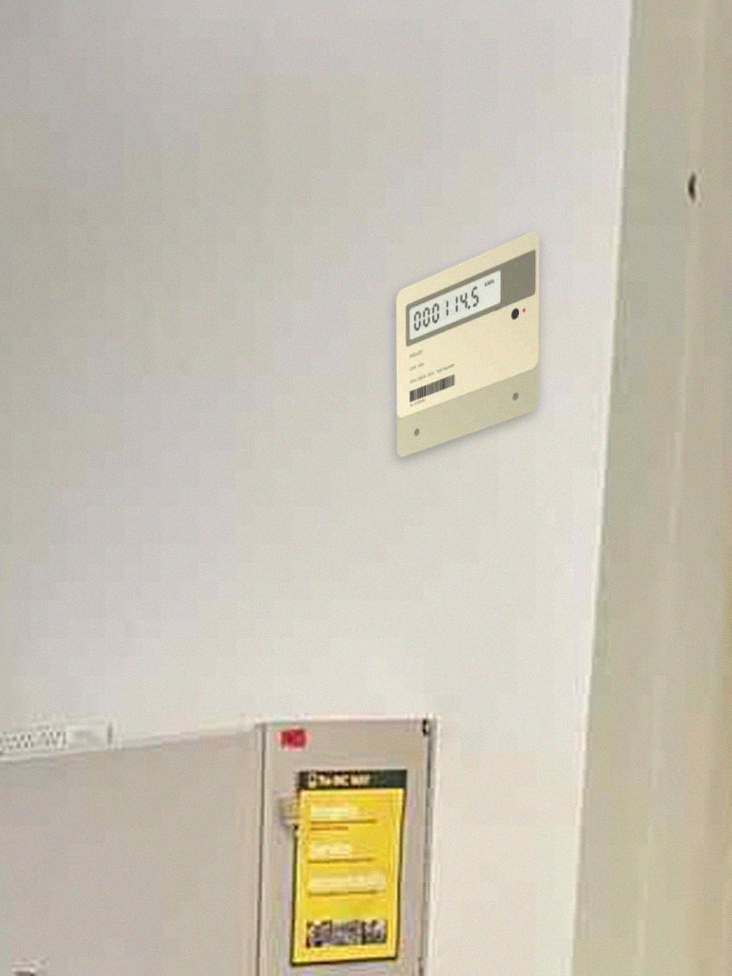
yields 114.5 kWh
